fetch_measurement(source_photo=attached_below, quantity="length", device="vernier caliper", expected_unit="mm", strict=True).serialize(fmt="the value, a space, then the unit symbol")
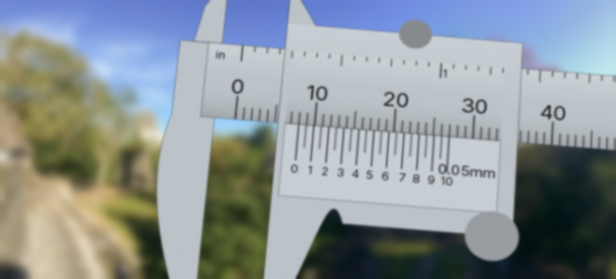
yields 8.0 mm
